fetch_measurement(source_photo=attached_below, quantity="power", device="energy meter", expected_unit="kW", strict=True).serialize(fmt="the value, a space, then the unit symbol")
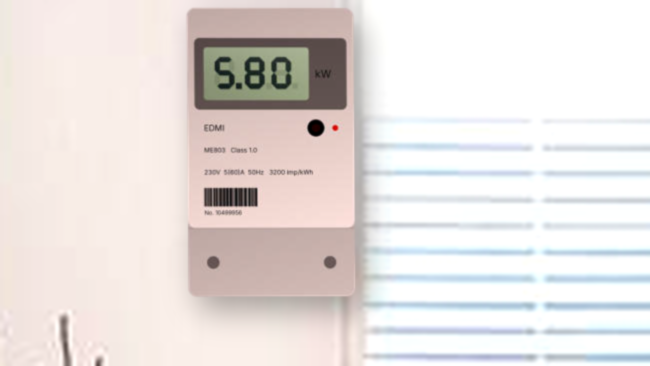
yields 5.80 kW
